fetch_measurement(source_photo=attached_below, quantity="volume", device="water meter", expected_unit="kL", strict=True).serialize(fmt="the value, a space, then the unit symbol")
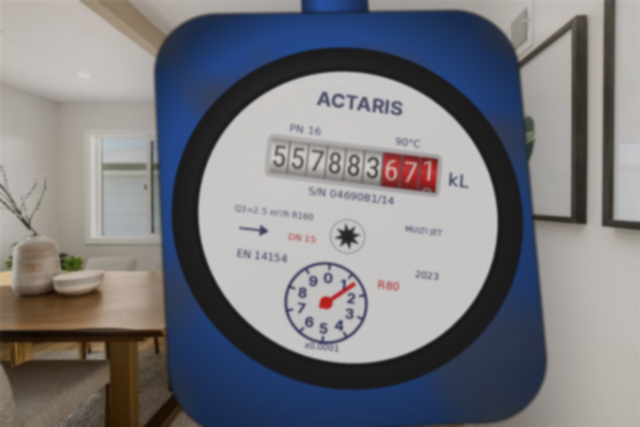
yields 557883.6711 kL
